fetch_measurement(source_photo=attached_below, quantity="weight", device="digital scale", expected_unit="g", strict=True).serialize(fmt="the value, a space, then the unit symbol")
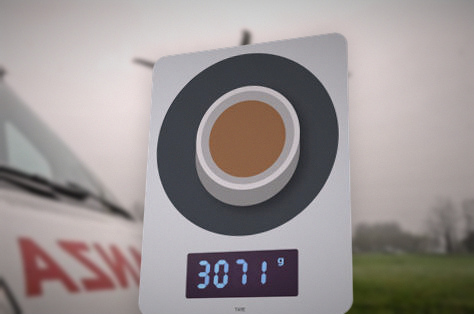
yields 3071 g
